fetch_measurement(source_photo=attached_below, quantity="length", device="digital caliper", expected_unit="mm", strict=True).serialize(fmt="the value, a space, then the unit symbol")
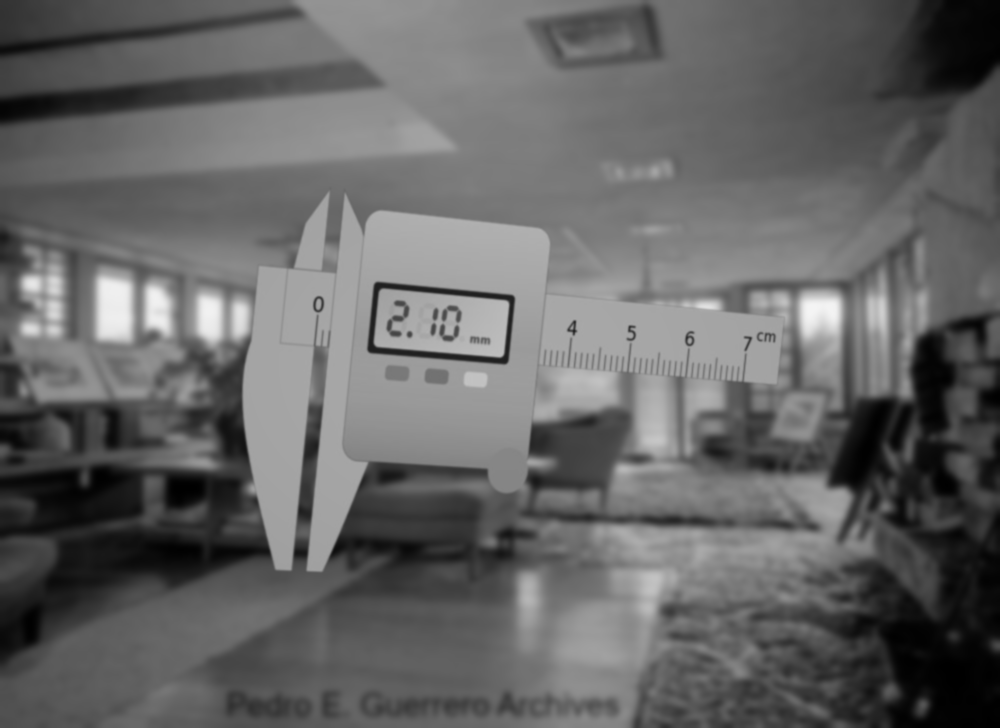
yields 2.10 mm
